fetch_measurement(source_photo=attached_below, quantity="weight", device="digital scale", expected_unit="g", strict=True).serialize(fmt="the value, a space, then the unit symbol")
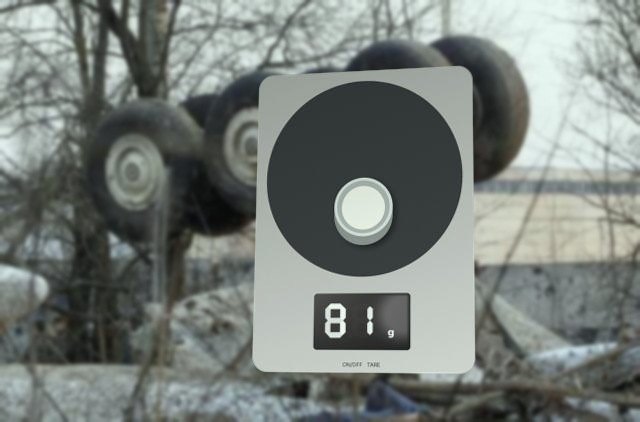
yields 81 g
